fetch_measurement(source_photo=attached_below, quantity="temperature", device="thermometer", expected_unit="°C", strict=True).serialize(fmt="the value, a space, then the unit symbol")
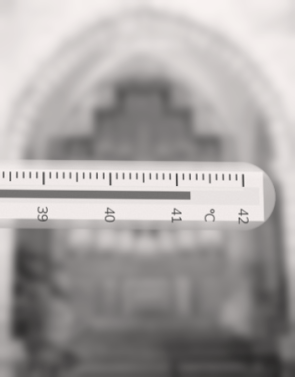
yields 41.2 °C
